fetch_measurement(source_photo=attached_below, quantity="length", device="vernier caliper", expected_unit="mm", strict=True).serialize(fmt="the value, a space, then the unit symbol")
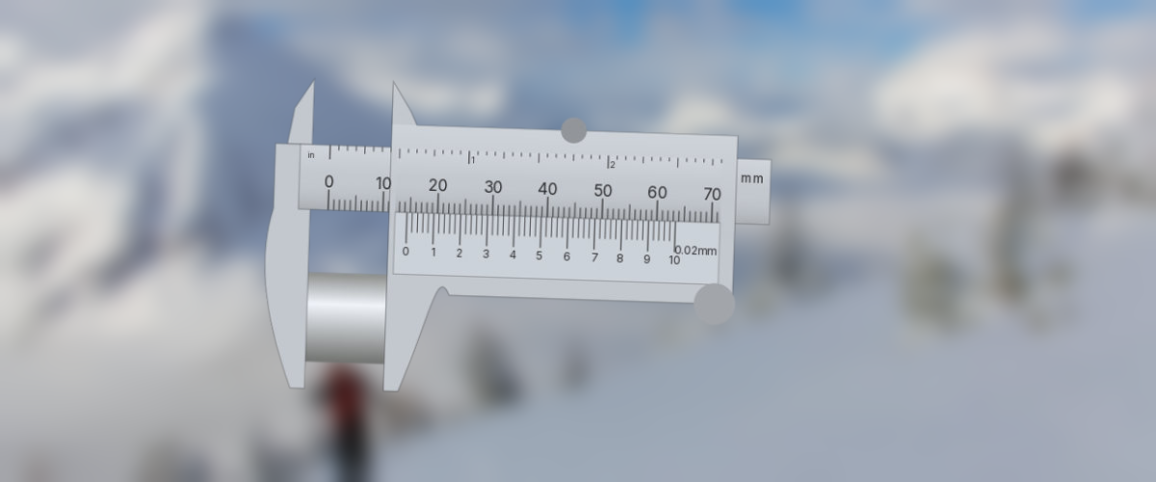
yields 14.4 mm
